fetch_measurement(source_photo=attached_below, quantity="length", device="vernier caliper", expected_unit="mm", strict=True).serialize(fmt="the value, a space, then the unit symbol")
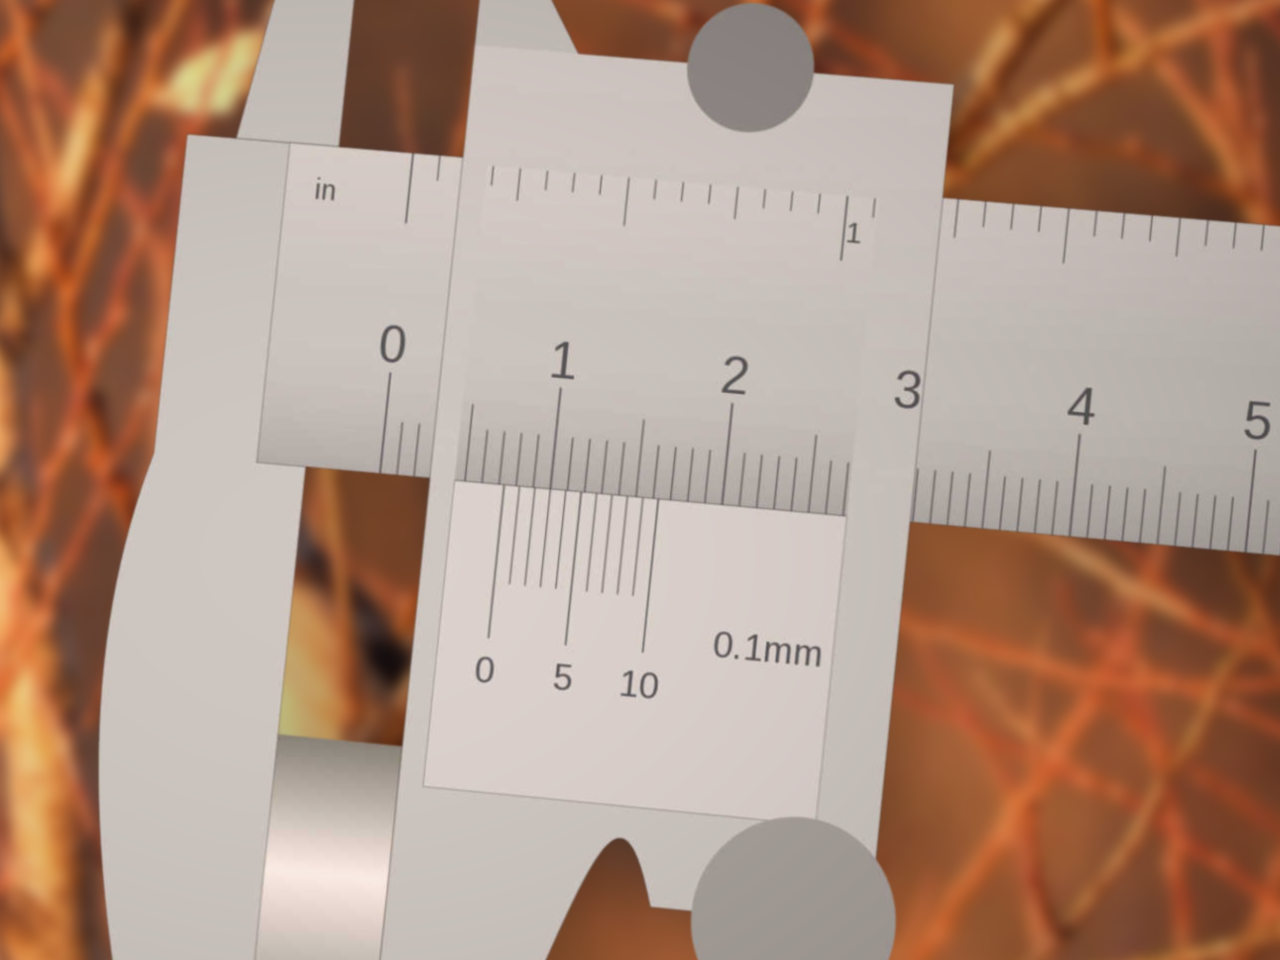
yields 7.3 mm
